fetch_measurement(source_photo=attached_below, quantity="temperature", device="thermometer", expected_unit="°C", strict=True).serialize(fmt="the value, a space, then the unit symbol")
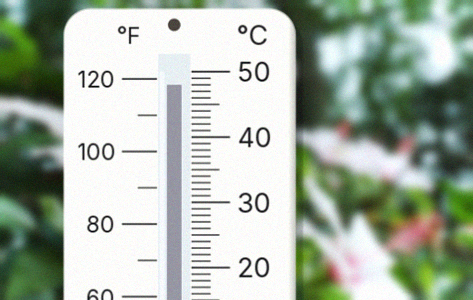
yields 48 °C
